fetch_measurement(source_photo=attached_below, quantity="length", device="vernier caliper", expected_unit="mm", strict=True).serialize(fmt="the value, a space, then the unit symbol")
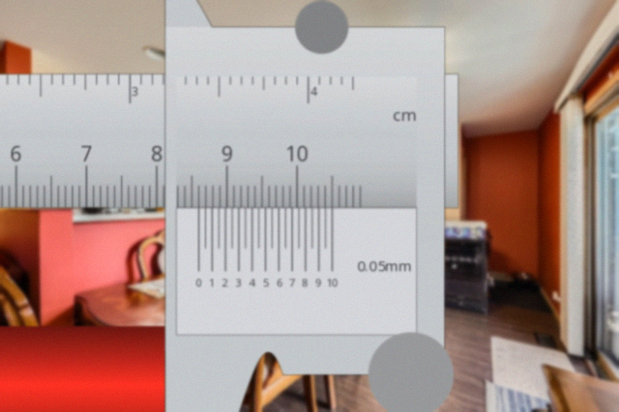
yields 86.0 mm
